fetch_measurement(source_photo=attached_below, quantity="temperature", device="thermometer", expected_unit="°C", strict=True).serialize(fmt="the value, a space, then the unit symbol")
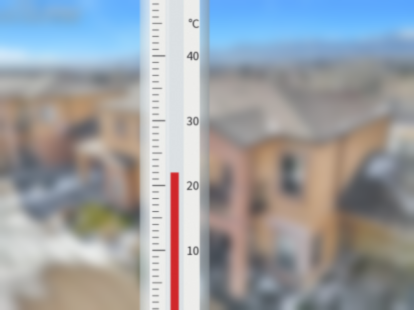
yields 22 °C
